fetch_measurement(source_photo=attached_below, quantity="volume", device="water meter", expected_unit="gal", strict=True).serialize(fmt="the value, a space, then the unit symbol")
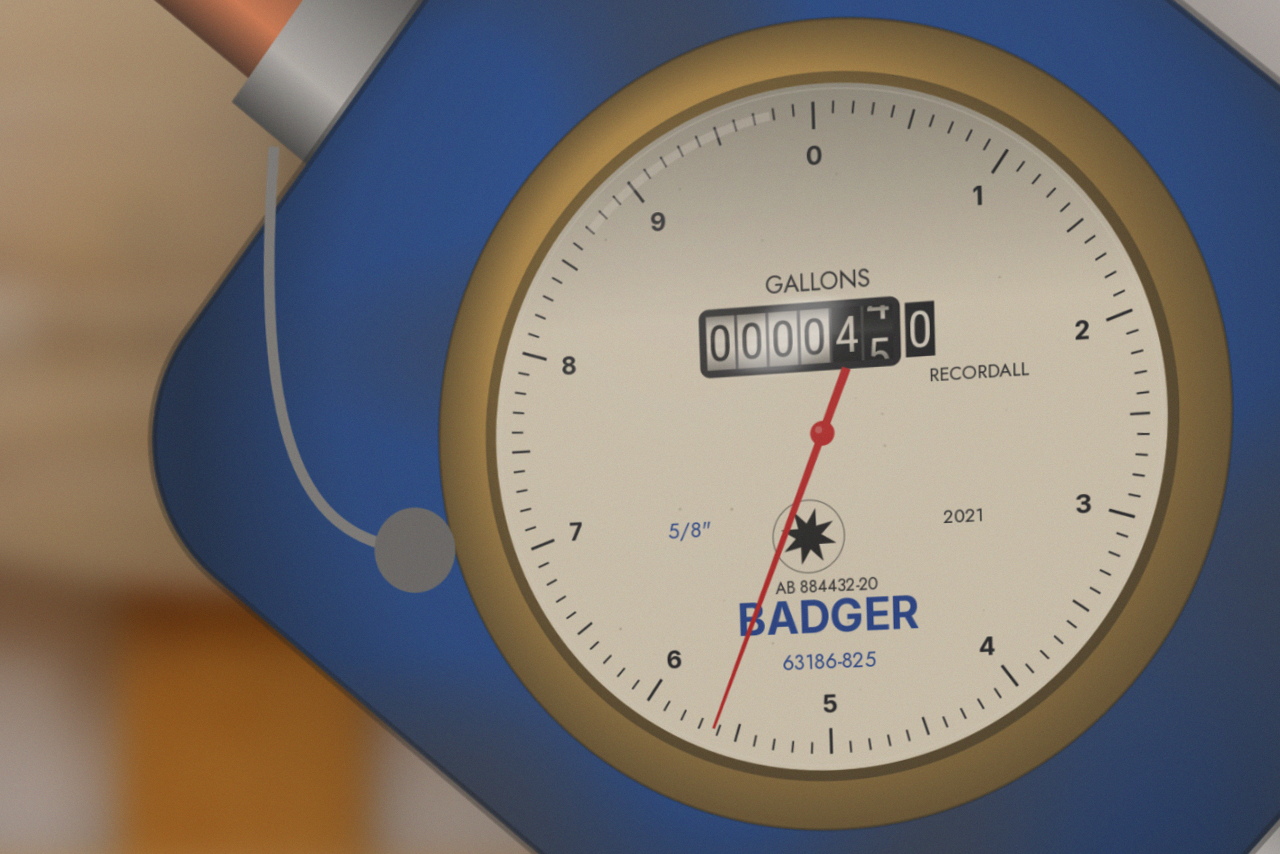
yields 445.6 gal
